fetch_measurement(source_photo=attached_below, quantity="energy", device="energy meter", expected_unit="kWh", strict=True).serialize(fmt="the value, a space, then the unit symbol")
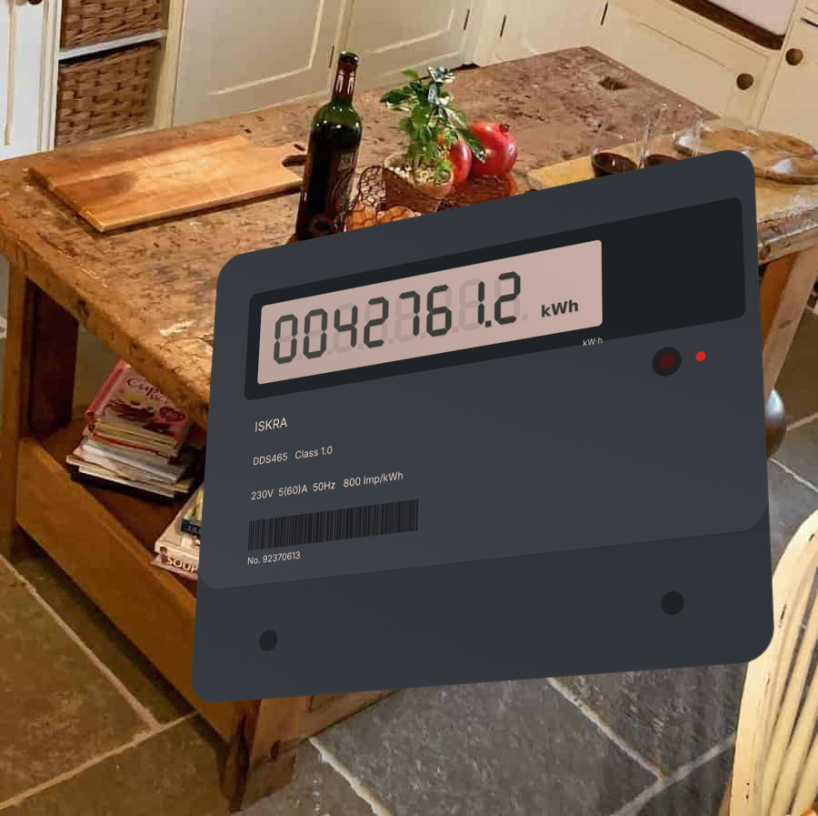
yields 42761.2 kWh
